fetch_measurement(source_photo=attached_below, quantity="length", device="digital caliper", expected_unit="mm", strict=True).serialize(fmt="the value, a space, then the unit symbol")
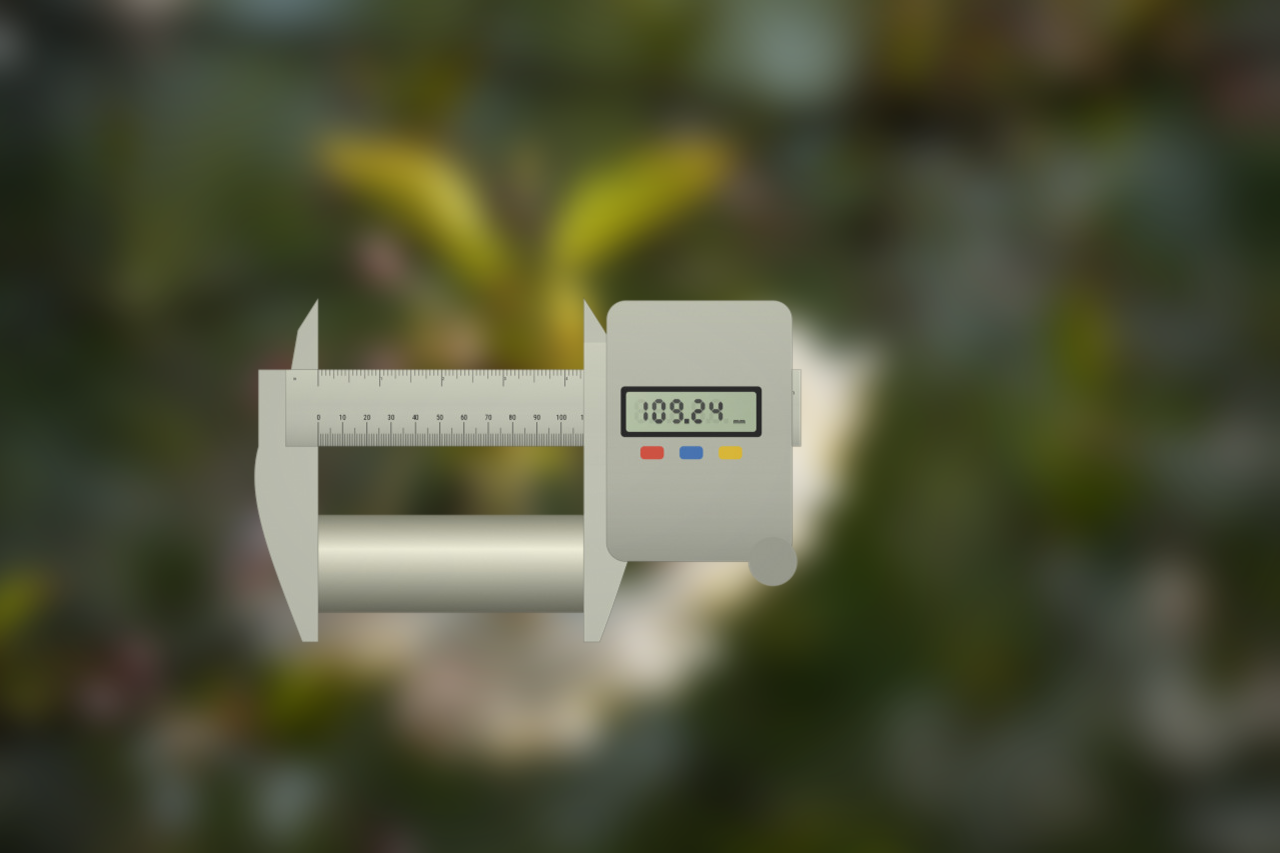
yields 109.24 mm
